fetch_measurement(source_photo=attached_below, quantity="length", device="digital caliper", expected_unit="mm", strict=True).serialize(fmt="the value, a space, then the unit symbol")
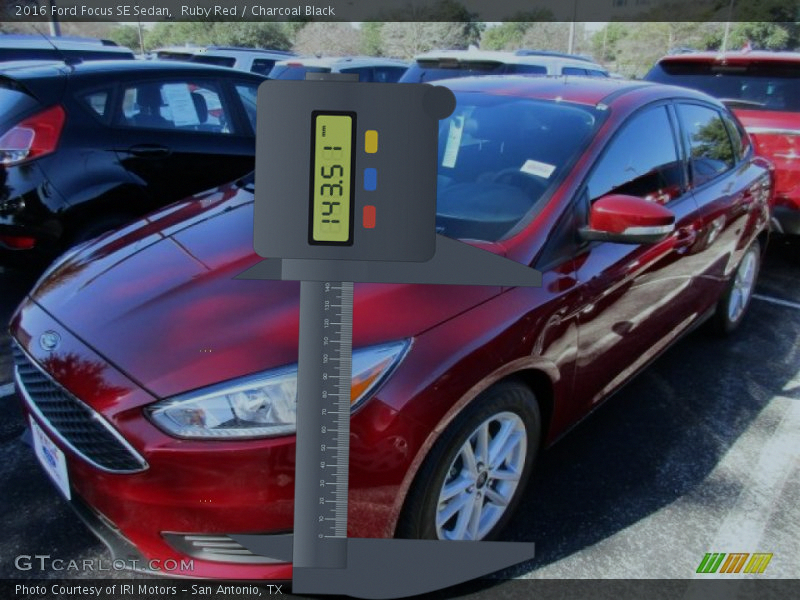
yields 143.51 mm
